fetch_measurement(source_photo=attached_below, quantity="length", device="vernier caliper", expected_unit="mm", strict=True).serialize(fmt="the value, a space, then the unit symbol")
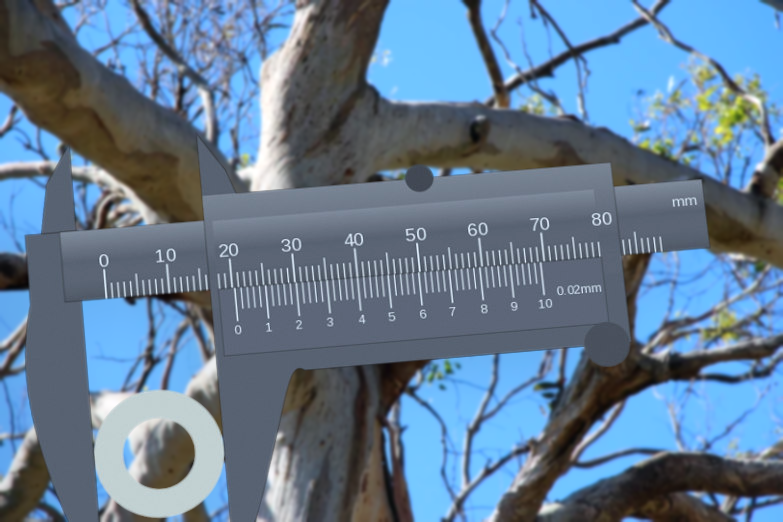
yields 20.4 mm
